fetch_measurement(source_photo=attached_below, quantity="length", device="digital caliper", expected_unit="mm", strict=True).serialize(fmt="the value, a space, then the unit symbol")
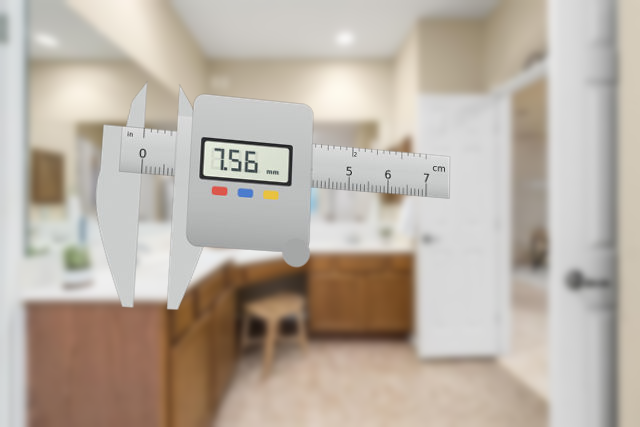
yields 7.56 mm
